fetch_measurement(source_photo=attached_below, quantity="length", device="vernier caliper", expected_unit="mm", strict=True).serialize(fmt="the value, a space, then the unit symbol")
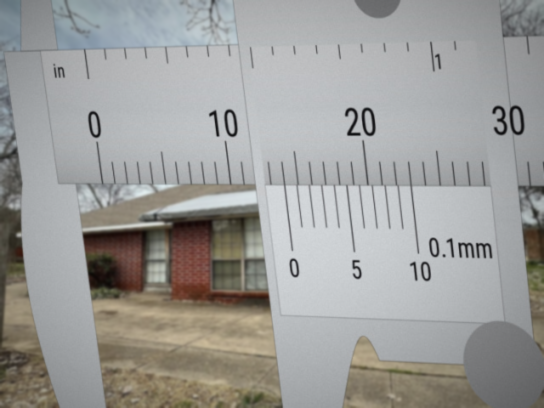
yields 14.0 mm
